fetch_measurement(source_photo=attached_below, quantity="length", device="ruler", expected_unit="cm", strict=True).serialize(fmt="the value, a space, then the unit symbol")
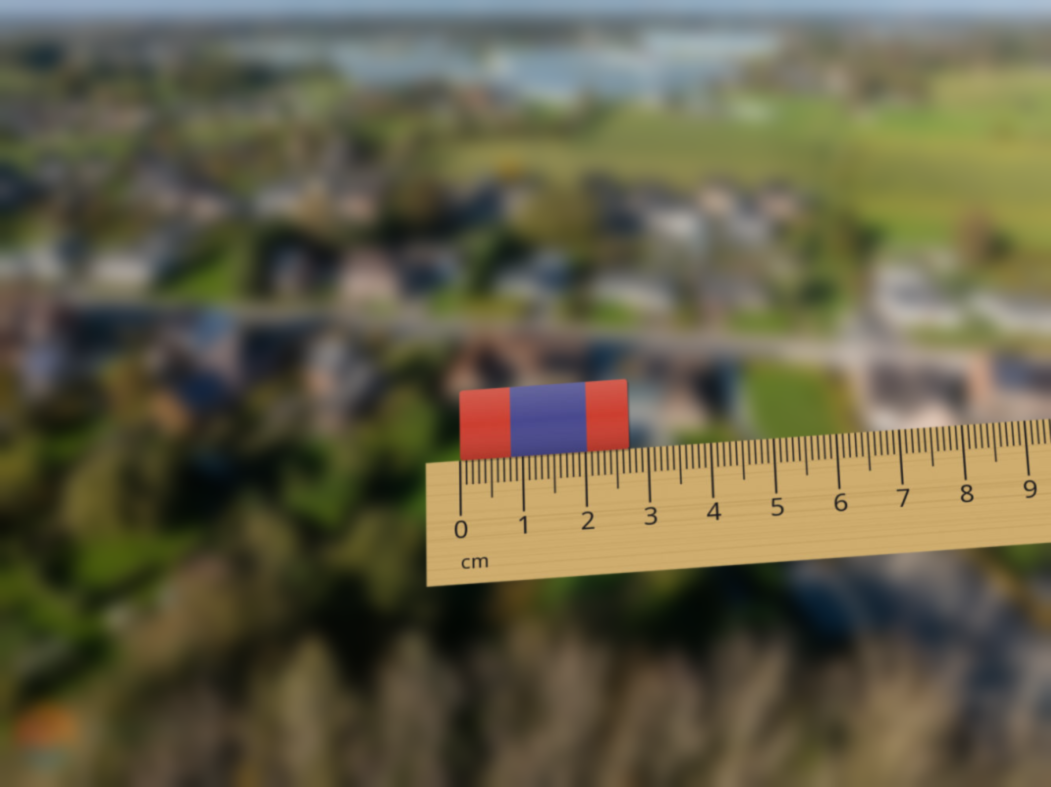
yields 2.7 cm
